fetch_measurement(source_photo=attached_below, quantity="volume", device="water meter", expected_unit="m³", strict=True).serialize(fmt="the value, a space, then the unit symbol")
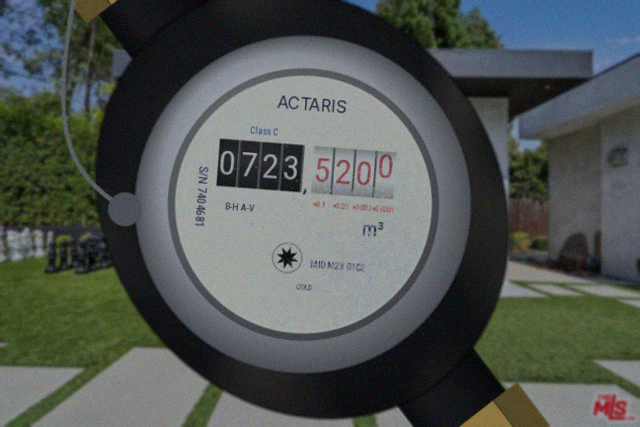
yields 723.5200 m³
